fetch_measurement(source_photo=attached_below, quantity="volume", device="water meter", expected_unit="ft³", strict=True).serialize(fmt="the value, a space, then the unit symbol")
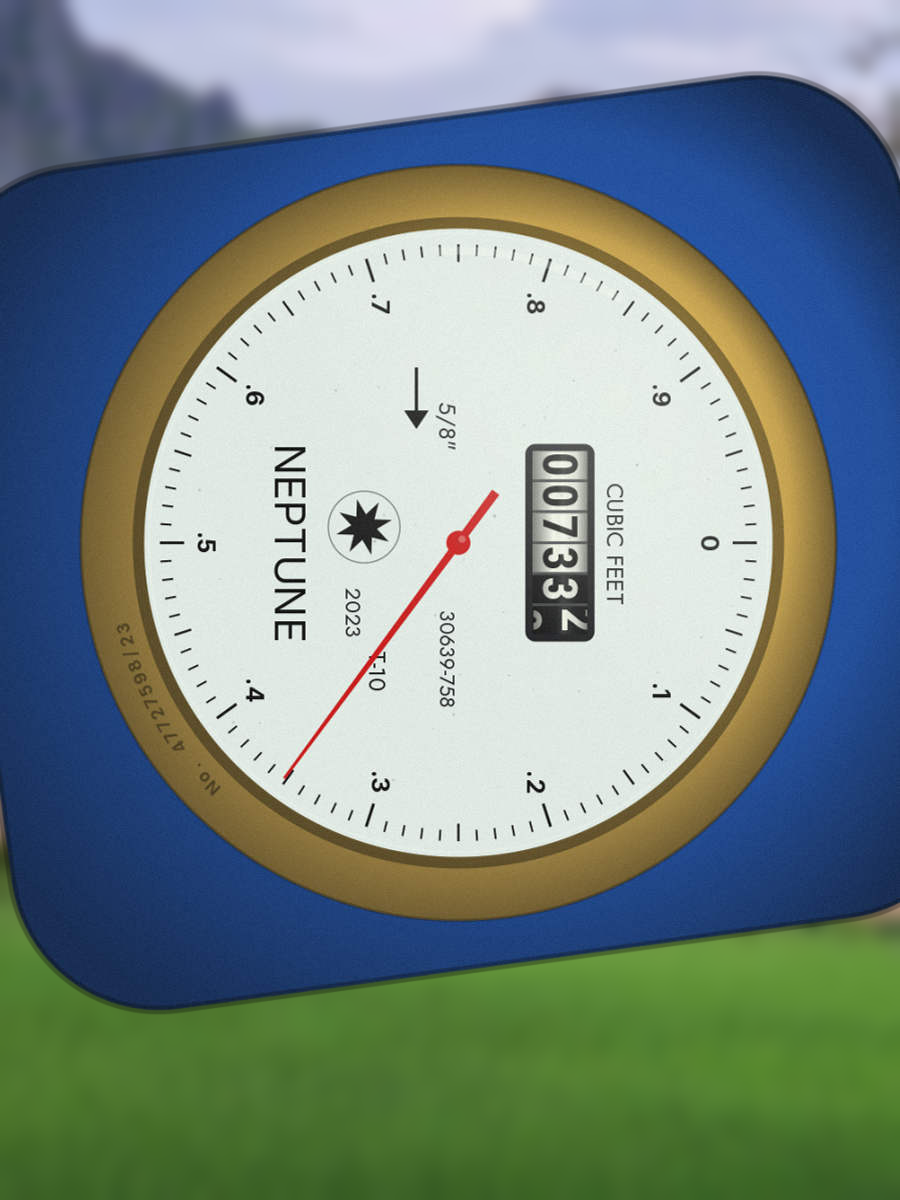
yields 7332.35 ft³
